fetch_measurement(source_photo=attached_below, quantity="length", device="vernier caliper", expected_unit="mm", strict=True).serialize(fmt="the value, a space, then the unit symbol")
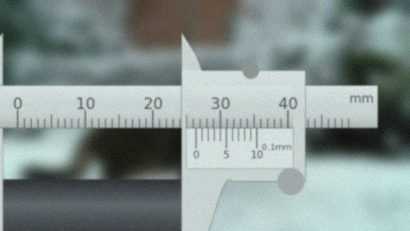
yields 26.4 mm
